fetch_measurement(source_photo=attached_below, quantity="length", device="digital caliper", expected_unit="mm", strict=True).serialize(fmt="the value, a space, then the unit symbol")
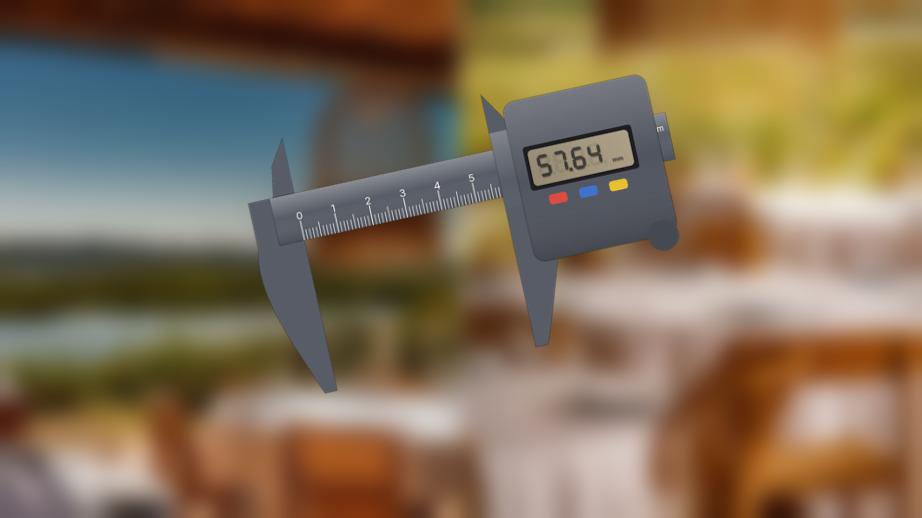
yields 57.64 mm
